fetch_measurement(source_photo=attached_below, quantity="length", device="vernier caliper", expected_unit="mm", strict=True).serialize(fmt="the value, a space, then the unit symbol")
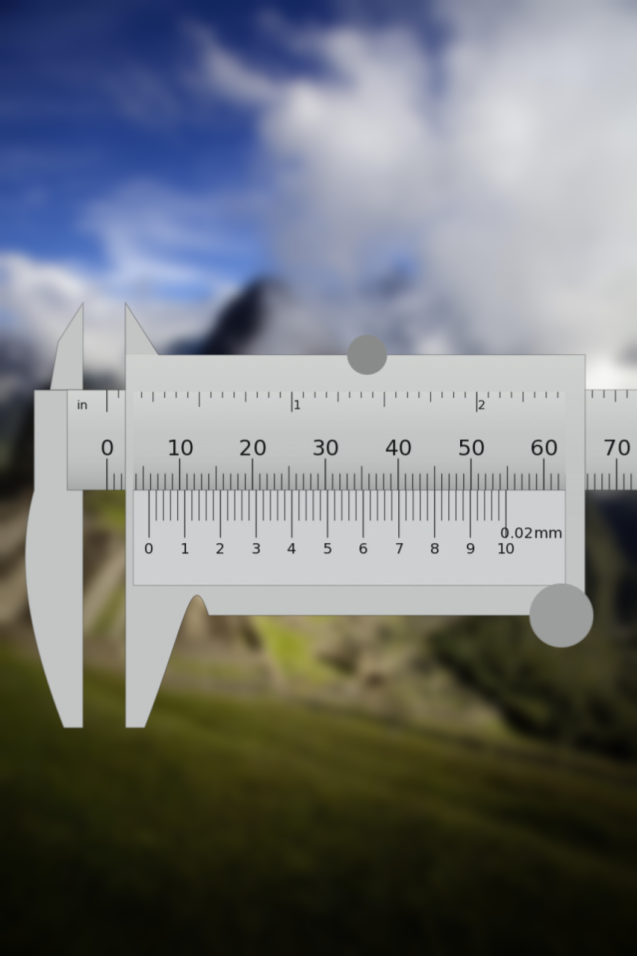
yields 5.8 mm
